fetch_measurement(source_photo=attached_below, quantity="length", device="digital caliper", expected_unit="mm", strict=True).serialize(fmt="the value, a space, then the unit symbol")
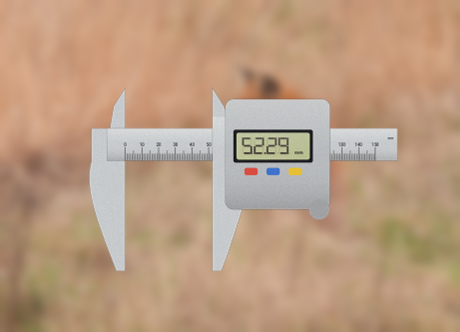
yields 52.29 mm
